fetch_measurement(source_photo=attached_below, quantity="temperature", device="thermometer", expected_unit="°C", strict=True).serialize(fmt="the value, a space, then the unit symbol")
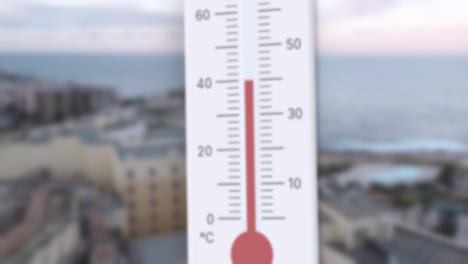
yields 40 °C
